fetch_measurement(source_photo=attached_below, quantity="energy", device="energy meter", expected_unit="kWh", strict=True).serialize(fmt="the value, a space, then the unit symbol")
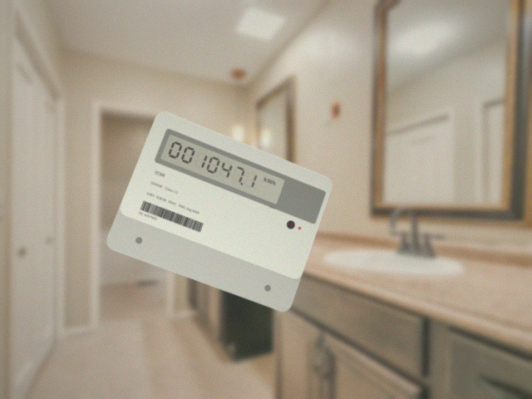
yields 1047.1 kWh
